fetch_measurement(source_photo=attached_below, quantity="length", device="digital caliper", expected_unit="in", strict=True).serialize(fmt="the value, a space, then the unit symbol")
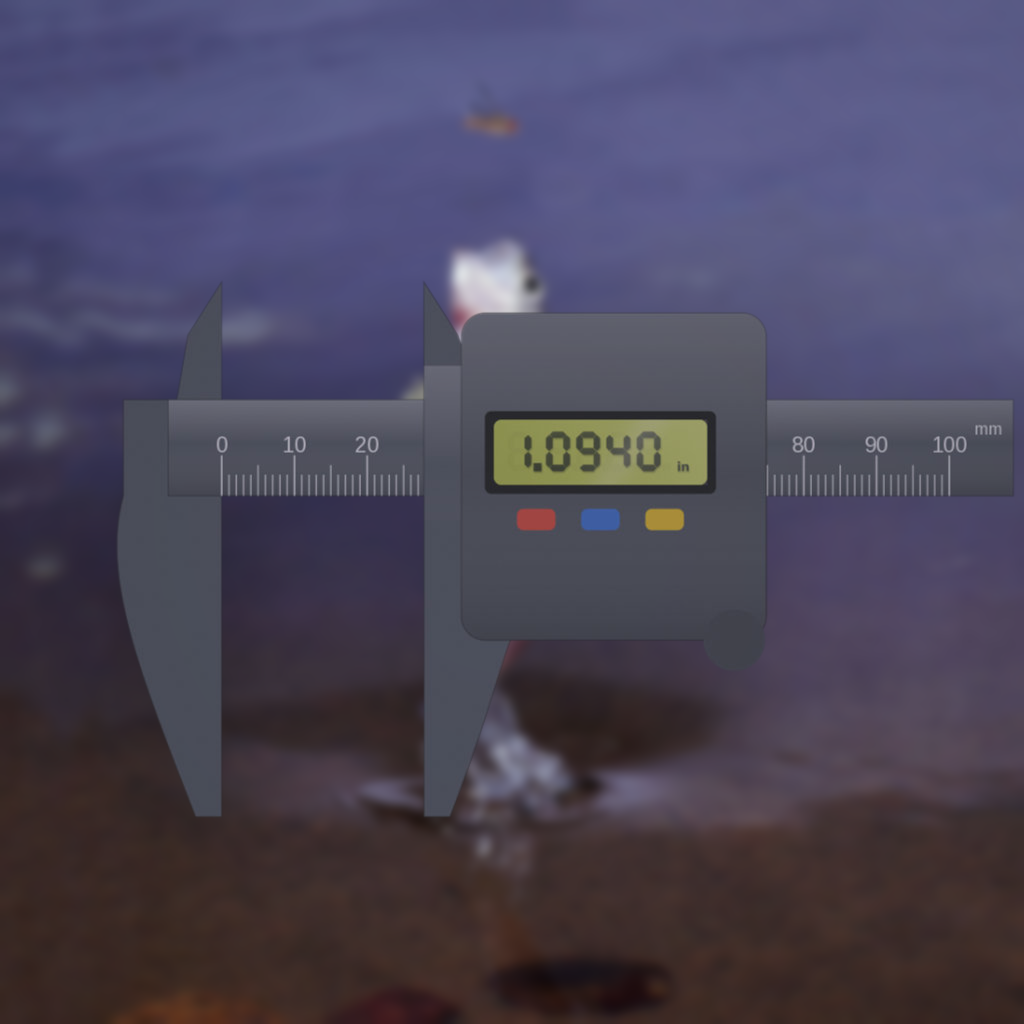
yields 1.0940 in
